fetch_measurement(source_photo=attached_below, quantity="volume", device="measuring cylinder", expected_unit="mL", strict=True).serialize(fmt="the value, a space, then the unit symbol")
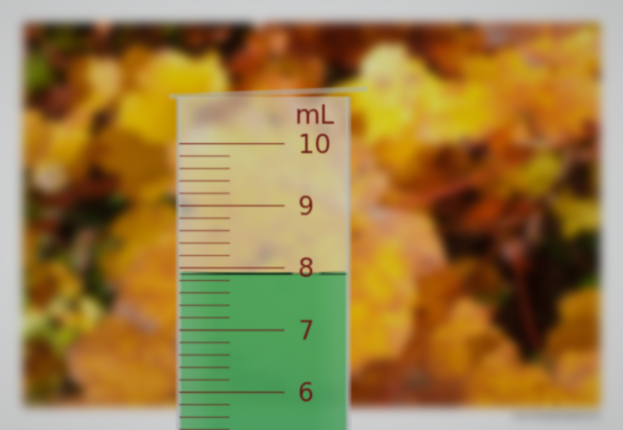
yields 7.9 mL
